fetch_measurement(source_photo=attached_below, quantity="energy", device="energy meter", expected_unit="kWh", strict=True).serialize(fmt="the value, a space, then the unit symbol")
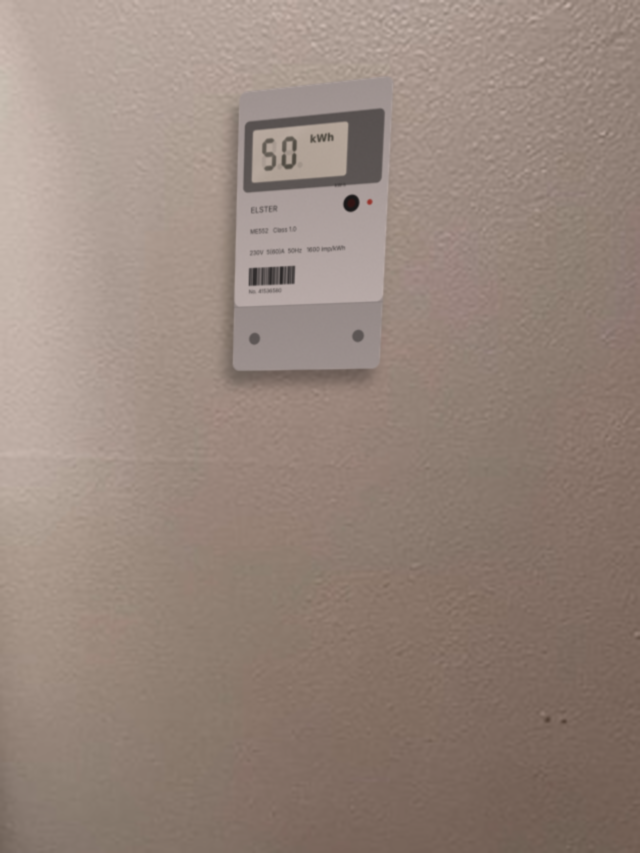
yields 50 kWh
